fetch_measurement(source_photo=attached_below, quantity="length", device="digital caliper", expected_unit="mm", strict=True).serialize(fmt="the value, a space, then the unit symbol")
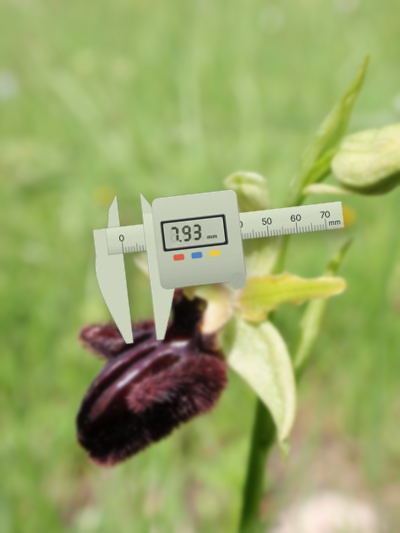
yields 7.93 mm
